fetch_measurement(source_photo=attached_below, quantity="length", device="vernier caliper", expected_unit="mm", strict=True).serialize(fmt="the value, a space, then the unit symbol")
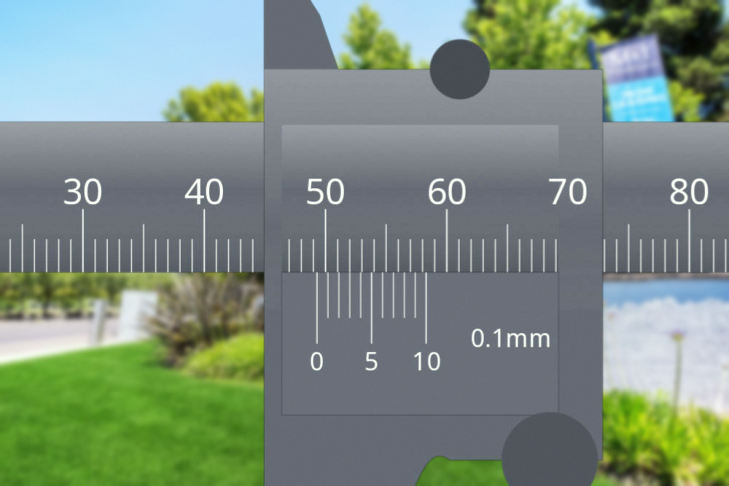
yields 49.3 mm
